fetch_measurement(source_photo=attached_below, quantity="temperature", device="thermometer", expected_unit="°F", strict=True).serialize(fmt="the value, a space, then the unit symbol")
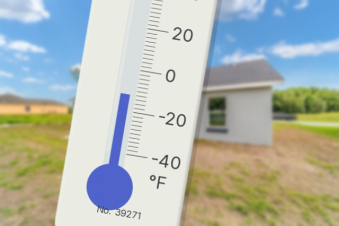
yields -12 °F
